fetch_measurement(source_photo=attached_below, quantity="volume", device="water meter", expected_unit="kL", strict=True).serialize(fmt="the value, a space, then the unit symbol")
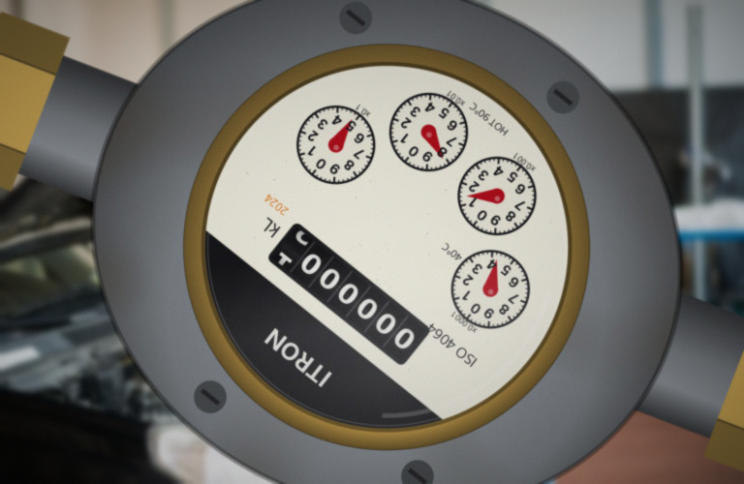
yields 1.4814 kL
